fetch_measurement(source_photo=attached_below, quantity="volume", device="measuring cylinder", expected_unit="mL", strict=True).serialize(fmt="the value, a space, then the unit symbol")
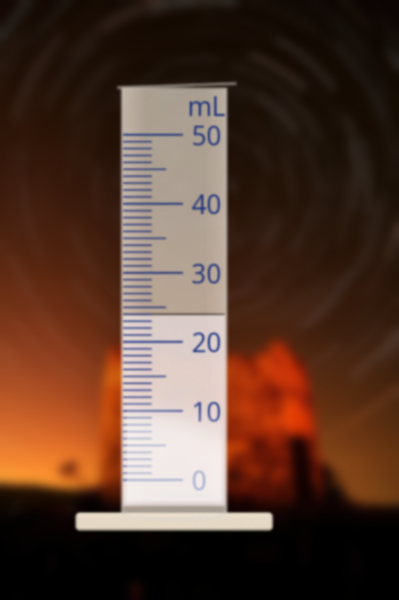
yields 24 mL
